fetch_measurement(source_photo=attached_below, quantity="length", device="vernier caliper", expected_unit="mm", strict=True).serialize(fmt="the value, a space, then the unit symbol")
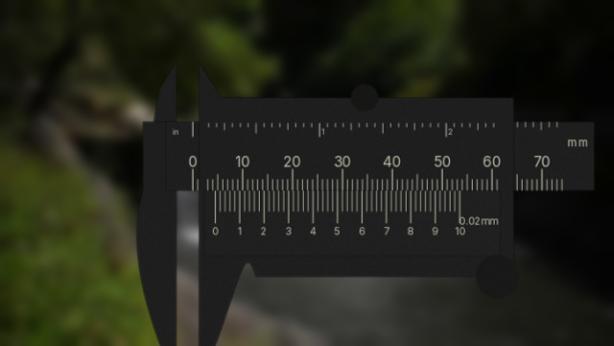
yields 4.5 mm
